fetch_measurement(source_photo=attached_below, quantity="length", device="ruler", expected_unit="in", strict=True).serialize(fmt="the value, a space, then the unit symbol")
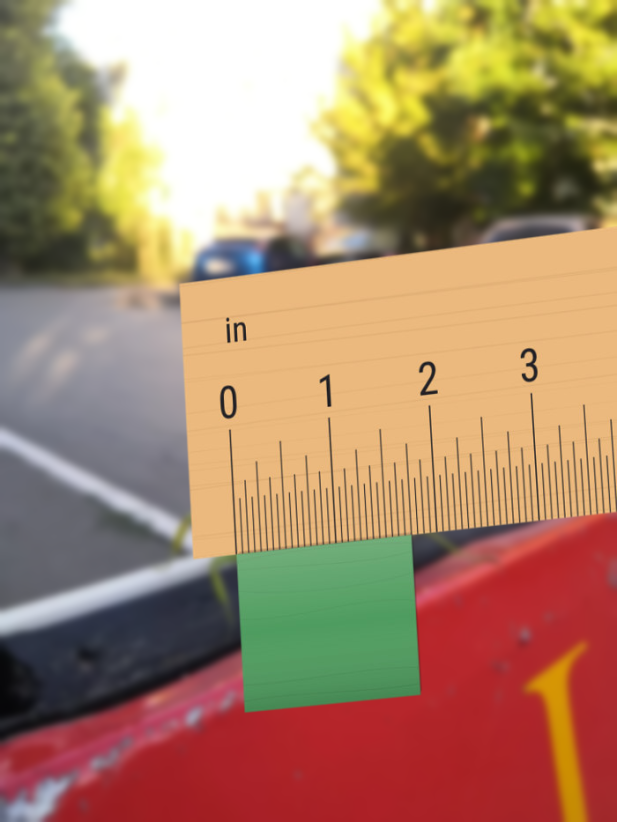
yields 1.75 in
